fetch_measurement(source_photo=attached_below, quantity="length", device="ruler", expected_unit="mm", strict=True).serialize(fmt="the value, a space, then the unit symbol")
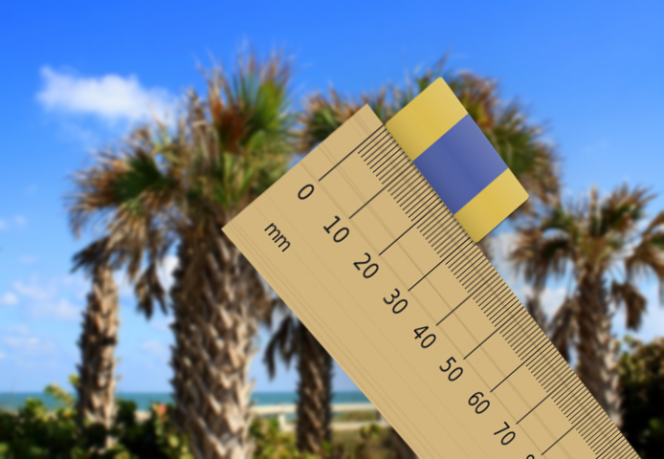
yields 32 mm
